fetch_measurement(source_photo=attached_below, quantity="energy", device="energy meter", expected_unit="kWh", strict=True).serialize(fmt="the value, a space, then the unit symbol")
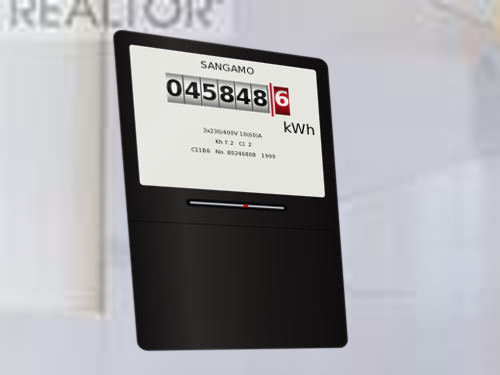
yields 45848.6 kWh
